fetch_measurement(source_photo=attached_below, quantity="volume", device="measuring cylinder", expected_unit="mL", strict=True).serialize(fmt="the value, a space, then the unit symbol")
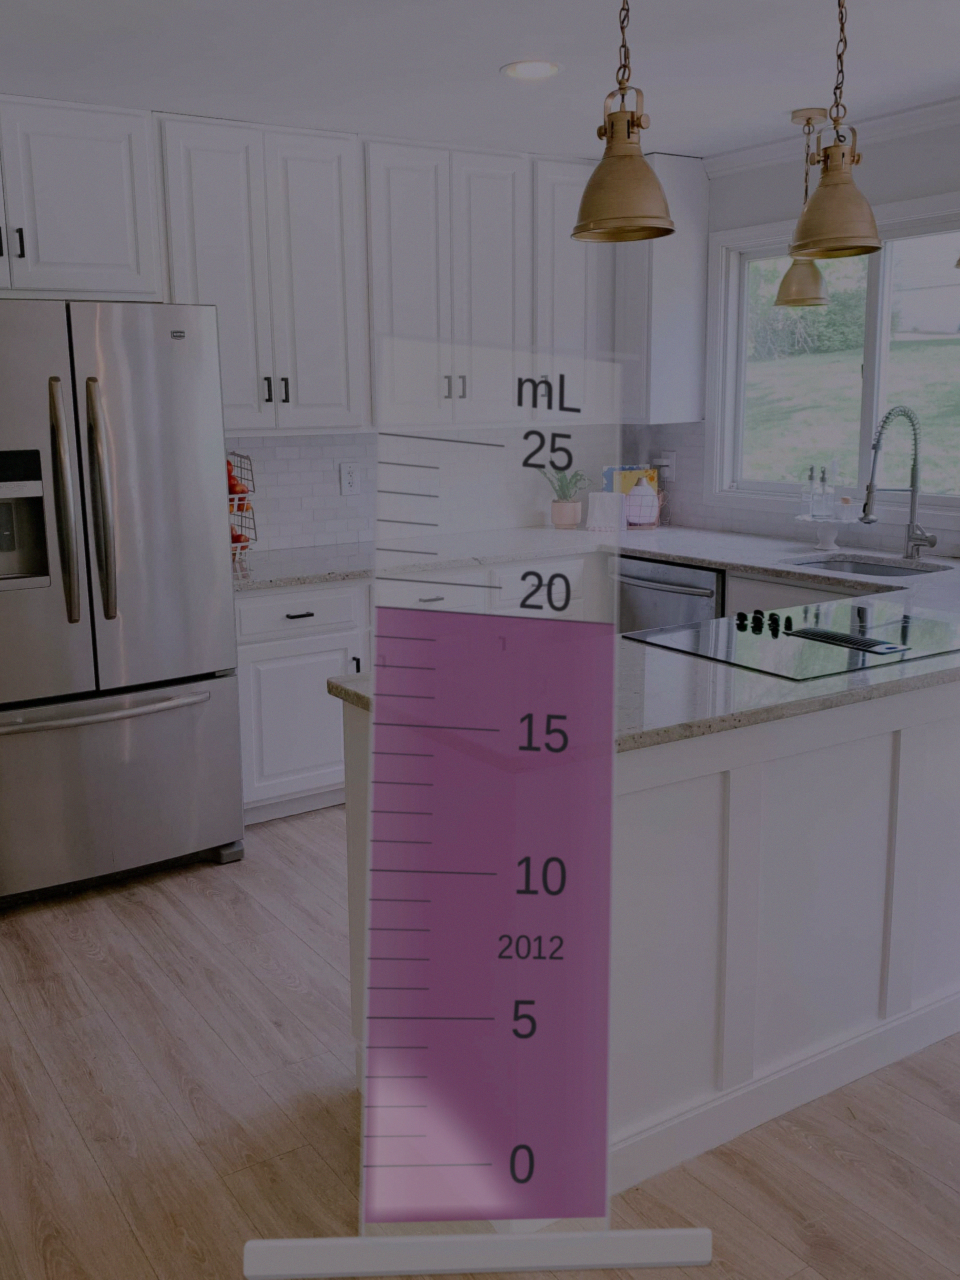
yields 19 mL
